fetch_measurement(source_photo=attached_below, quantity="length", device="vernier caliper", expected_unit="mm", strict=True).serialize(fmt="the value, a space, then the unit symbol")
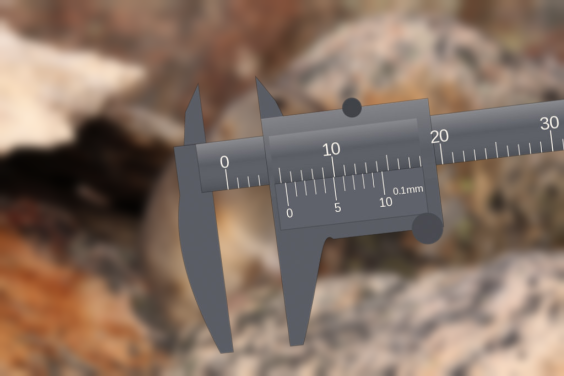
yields 5.4 mm
